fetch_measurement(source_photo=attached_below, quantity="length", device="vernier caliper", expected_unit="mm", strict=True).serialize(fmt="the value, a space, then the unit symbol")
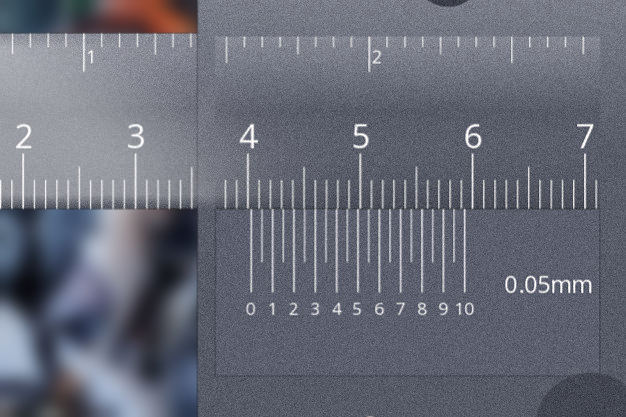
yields 40.3 mm
